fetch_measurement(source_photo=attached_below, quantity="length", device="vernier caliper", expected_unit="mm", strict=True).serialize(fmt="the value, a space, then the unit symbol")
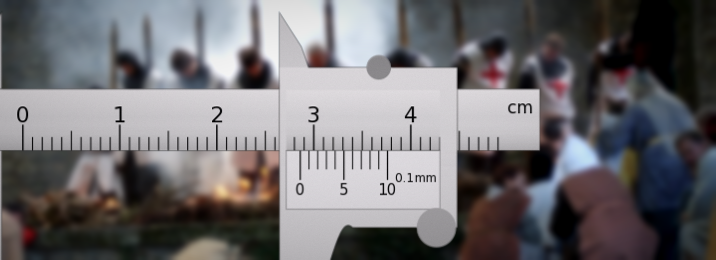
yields 28.6 mm
